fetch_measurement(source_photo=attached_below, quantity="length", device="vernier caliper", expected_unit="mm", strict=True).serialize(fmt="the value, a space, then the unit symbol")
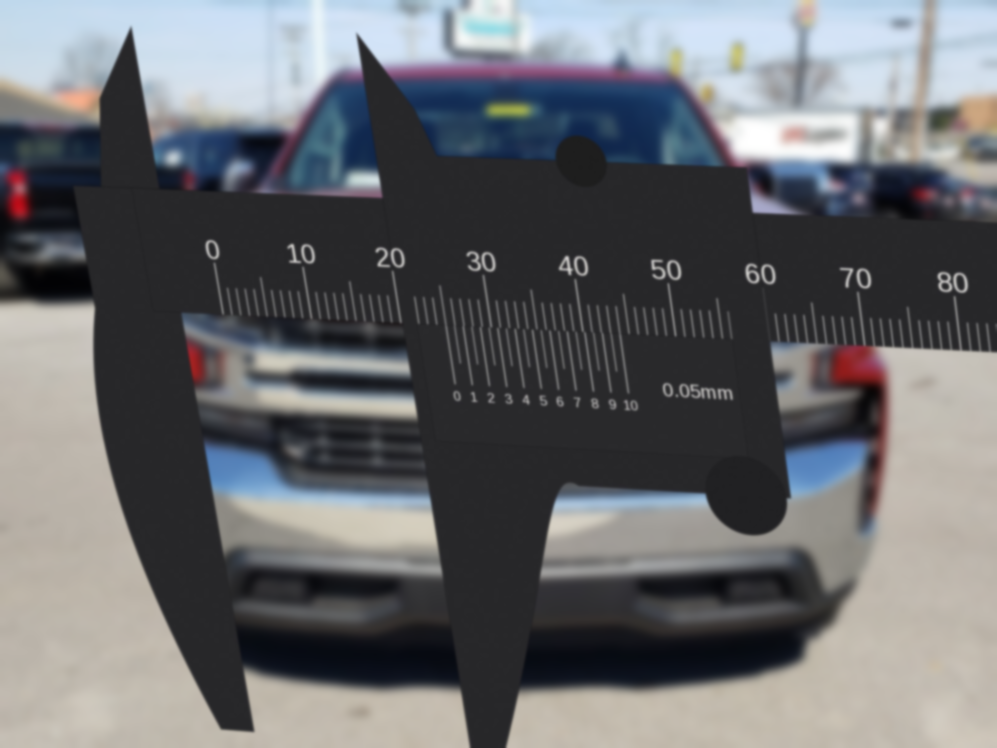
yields 25.0 mm
